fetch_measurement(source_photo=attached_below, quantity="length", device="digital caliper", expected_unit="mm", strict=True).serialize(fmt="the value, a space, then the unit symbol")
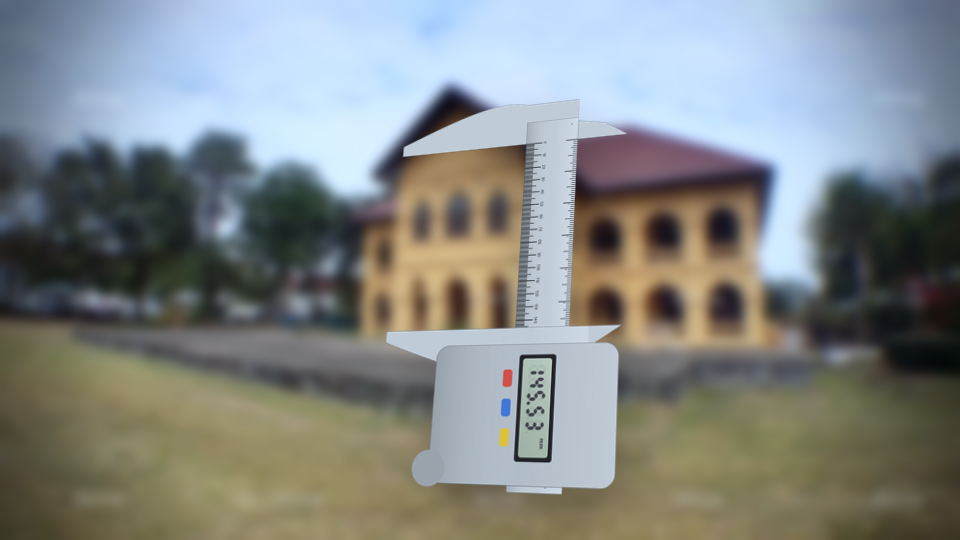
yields 145.53 mm
